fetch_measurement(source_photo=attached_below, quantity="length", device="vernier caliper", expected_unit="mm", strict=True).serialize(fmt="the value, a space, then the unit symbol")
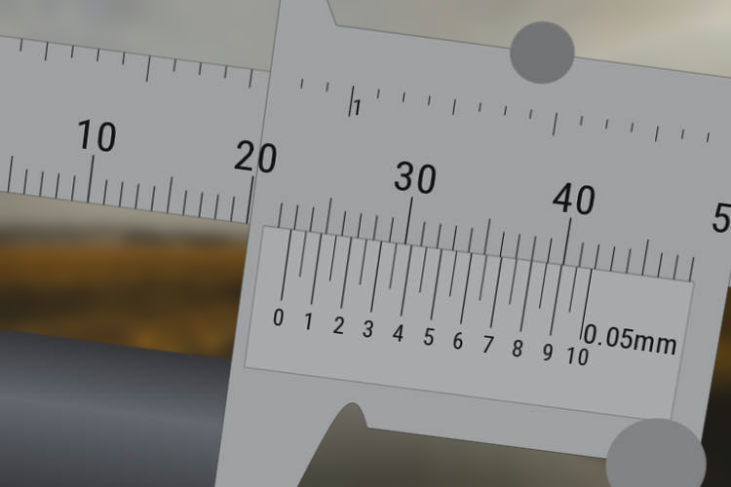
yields 22.8 mm
